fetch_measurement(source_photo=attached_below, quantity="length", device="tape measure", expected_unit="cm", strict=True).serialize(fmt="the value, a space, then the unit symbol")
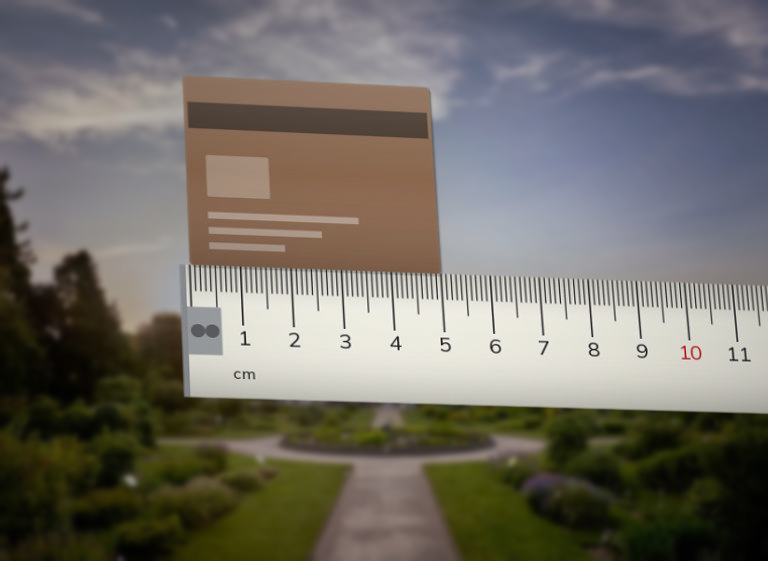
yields 5 cm
